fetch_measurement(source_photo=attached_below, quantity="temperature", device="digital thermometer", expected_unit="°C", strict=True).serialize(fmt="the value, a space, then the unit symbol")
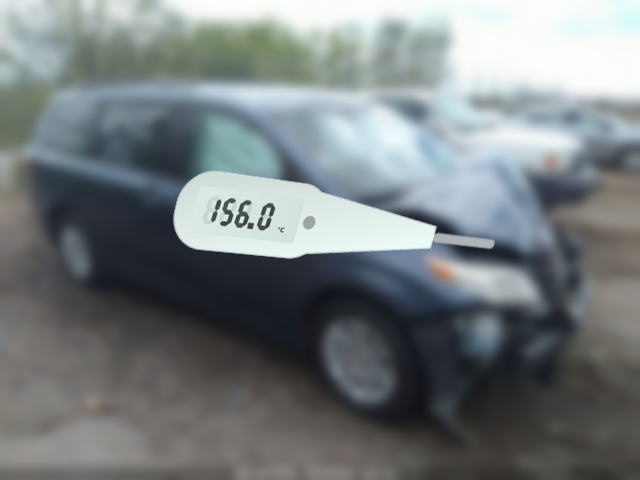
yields 156.0 °C
